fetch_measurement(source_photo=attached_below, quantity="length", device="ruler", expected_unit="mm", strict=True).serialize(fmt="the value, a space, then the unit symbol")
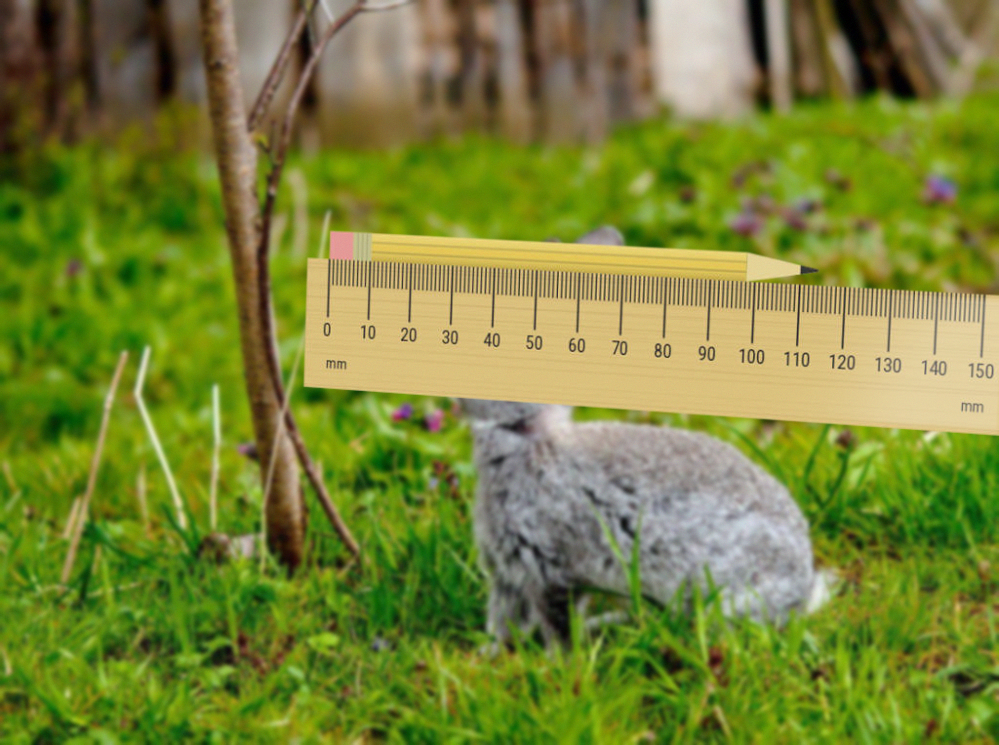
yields 114 mm
